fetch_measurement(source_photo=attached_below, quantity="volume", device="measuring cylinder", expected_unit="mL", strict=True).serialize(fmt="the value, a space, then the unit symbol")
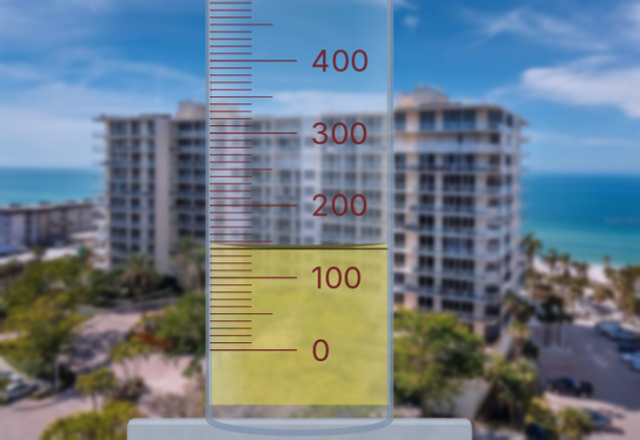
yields 140 mL
